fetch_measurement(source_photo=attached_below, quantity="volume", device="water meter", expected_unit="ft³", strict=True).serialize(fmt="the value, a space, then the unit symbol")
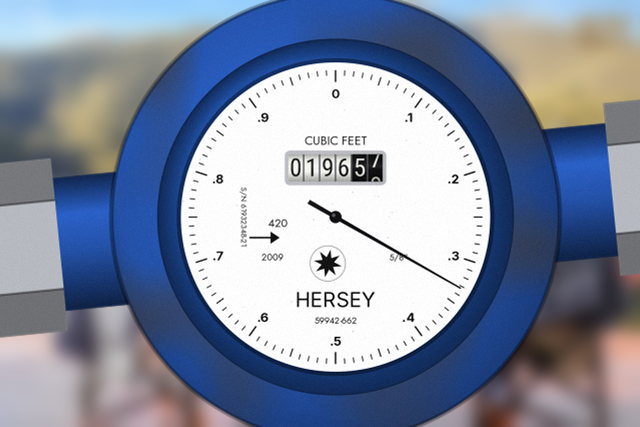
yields 19657.33 ft³
